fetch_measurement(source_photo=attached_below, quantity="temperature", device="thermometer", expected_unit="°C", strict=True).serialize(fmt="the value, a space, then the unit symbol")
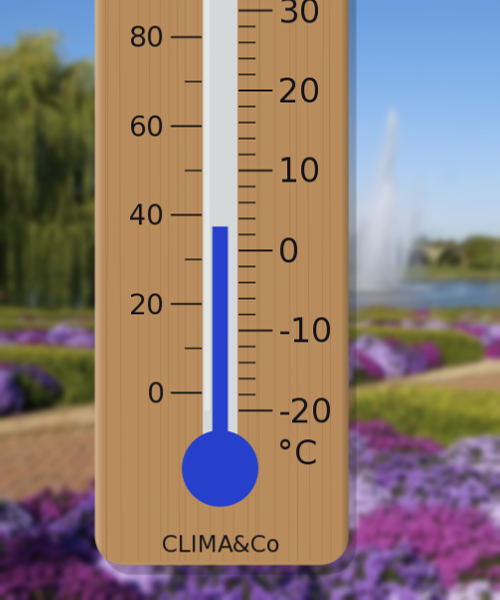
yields 3 °C
